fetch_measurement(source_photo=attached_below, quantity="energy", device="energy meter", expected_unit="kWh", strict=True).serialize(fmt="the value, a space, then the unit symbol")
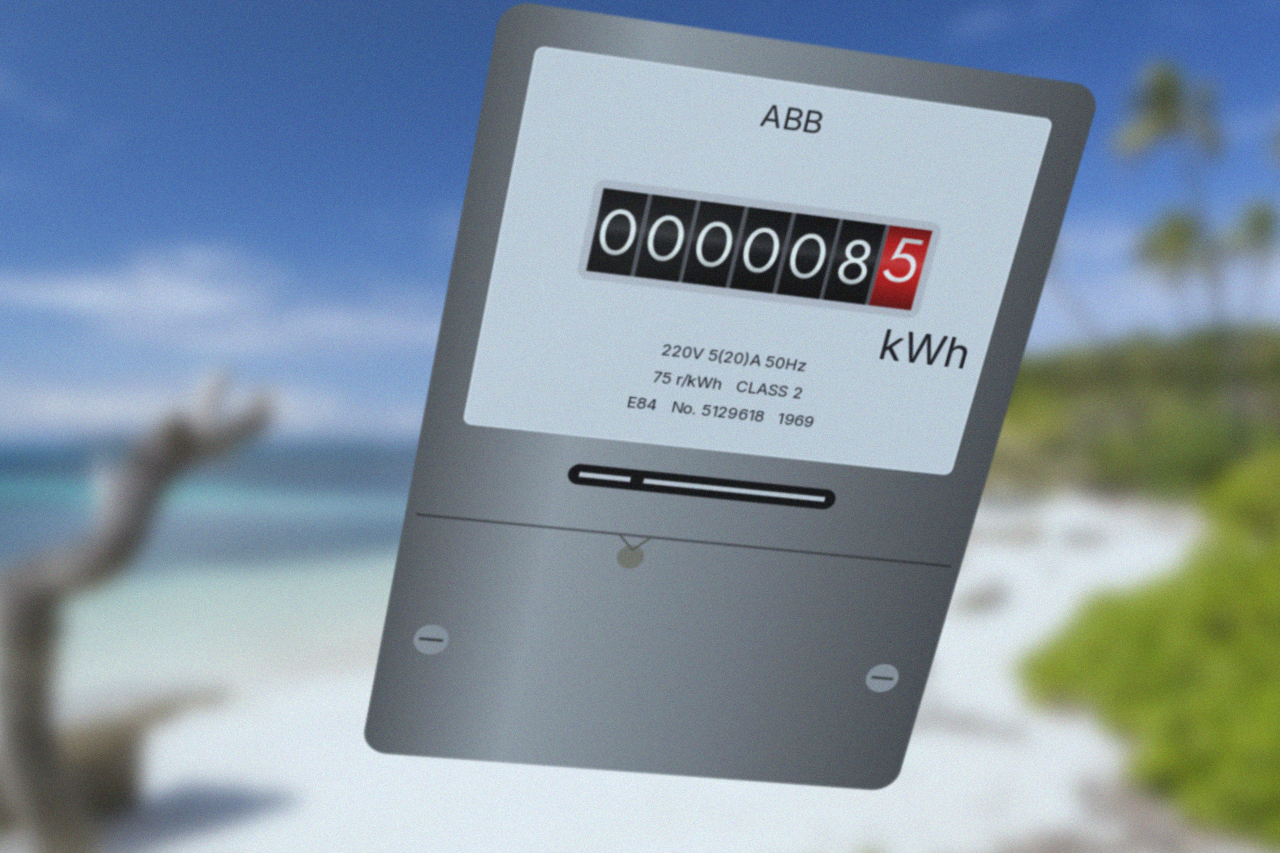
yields 8.5 kWh
